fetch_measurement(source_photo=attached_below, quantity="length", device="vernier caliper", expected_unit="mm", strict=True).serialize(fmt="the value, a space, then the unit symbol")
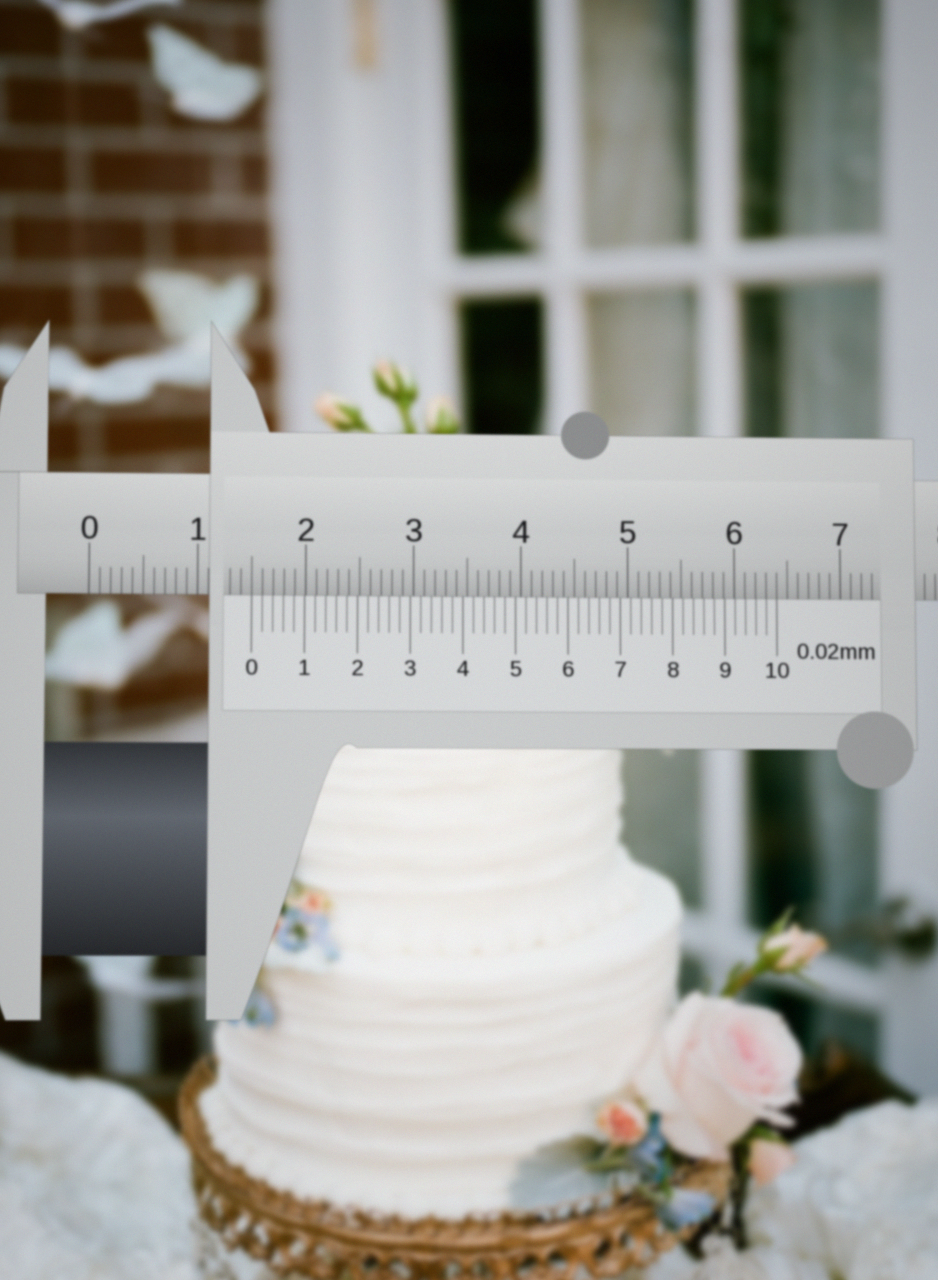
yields 15.0 mm
